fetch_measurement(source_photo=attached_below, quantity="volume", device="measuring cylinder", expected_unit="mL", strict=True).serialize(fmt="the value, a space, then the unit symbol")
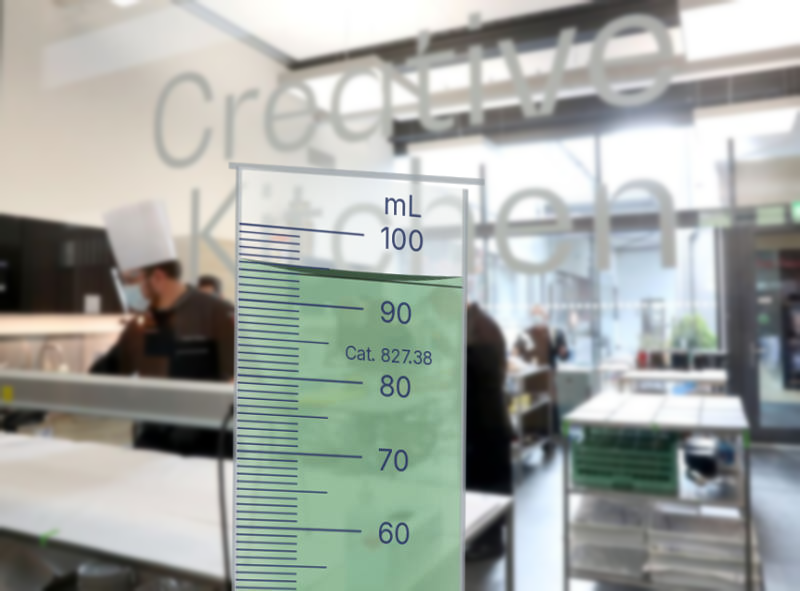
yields 94 mL
